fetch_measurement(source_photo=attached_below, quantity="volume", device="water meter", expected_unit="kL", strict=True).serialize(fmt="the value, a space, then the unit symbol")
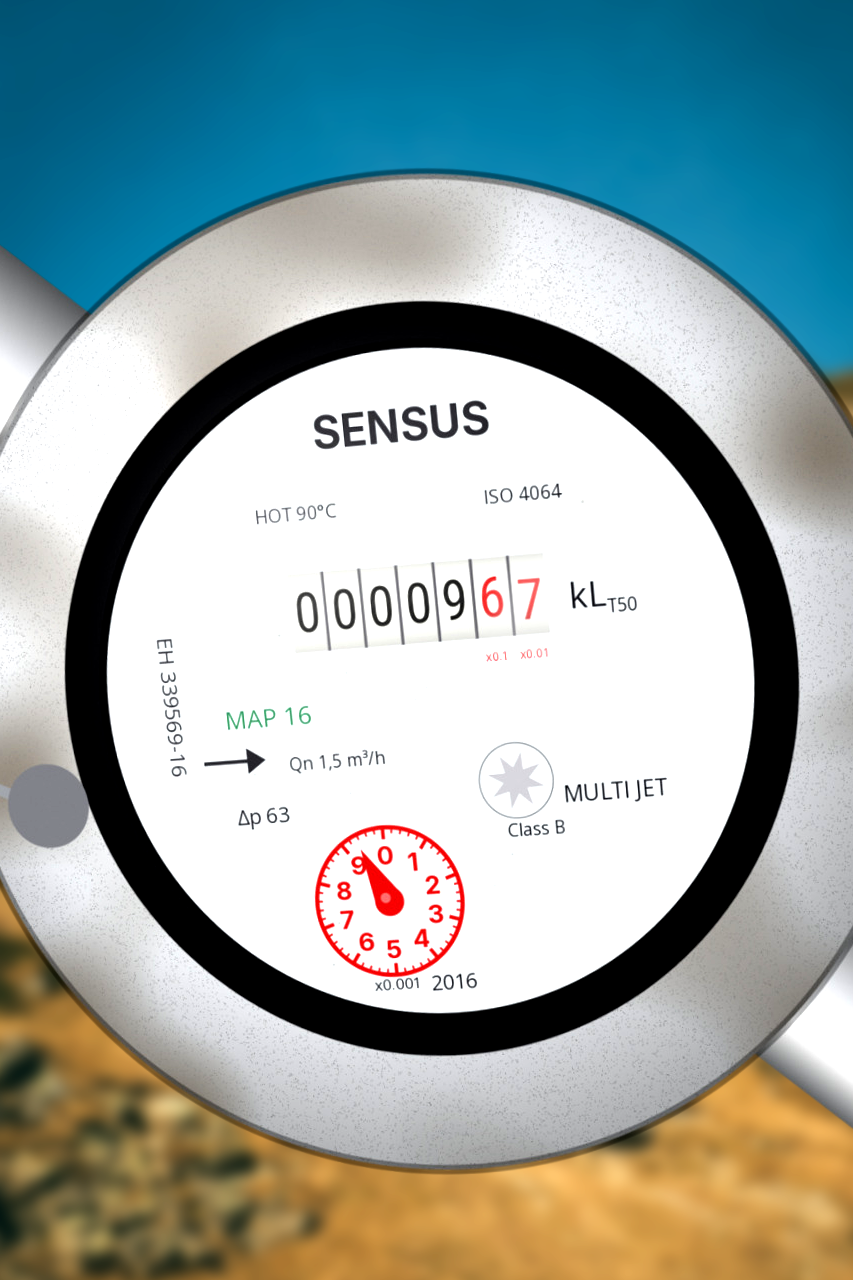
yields 9.669 kL
